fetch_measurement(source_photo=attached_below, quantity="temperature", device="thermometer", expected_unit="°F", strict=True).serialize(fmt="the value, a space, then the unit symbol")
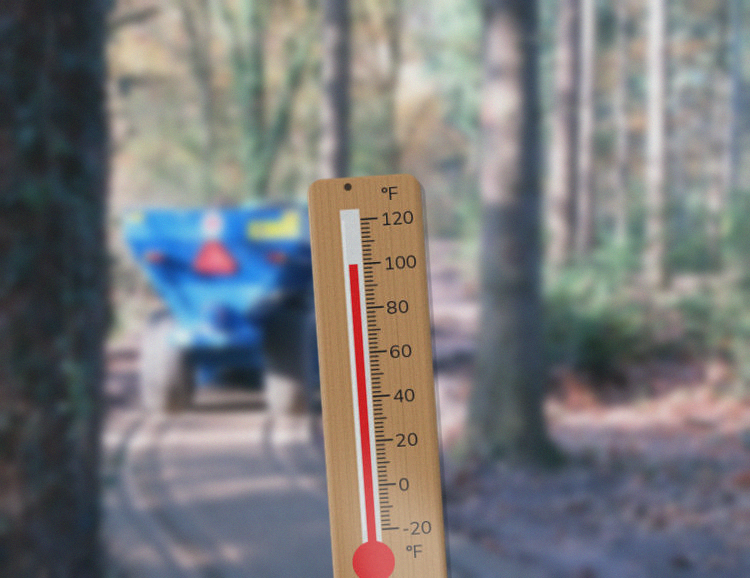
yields 100 °F
